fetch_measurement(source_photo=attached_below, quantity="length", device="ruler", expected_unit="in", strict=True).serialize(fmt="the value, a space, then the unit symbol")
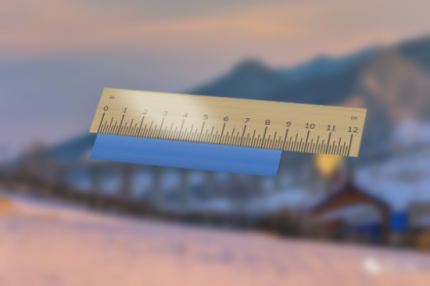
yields 9 in
